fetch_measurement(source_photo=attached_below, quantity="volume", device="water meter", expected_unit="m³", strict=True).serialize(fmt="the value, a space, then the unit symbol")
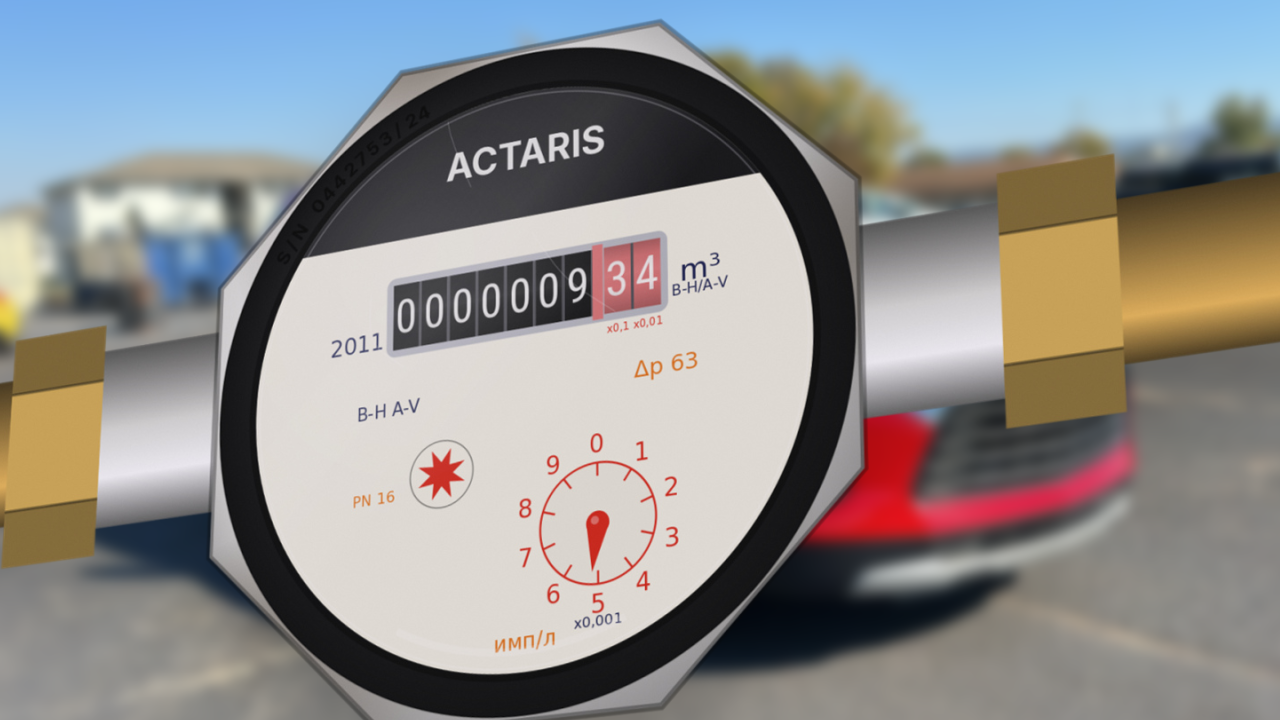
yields 9.345 m³
